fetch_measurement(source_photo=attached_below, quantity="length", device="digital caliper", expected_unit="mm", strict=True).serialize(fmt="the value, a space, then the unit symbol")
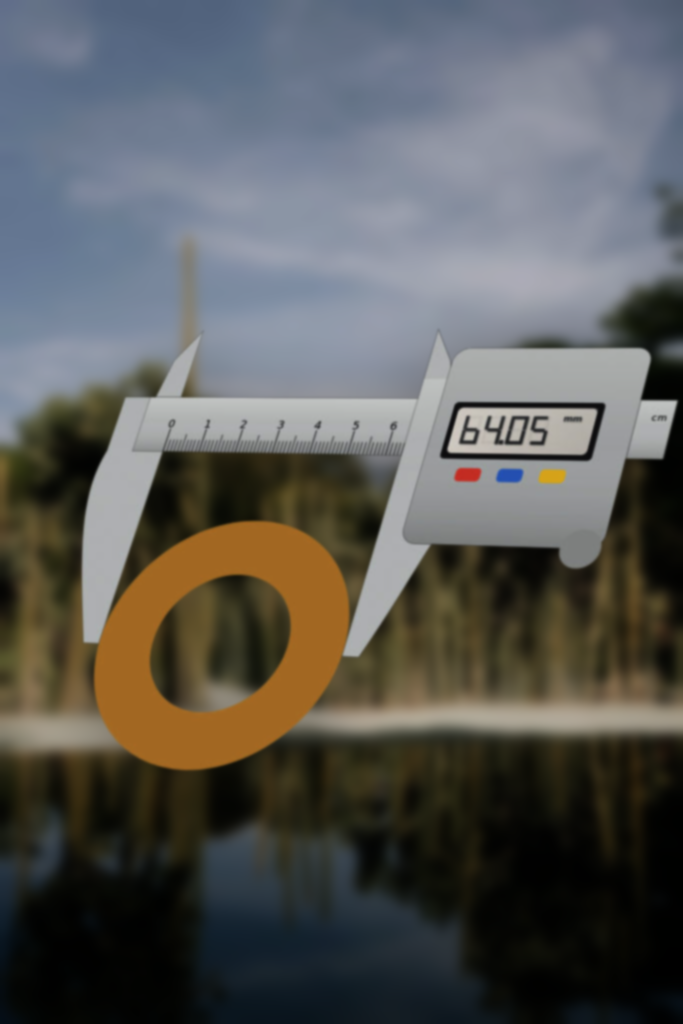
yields 64.05 mm
